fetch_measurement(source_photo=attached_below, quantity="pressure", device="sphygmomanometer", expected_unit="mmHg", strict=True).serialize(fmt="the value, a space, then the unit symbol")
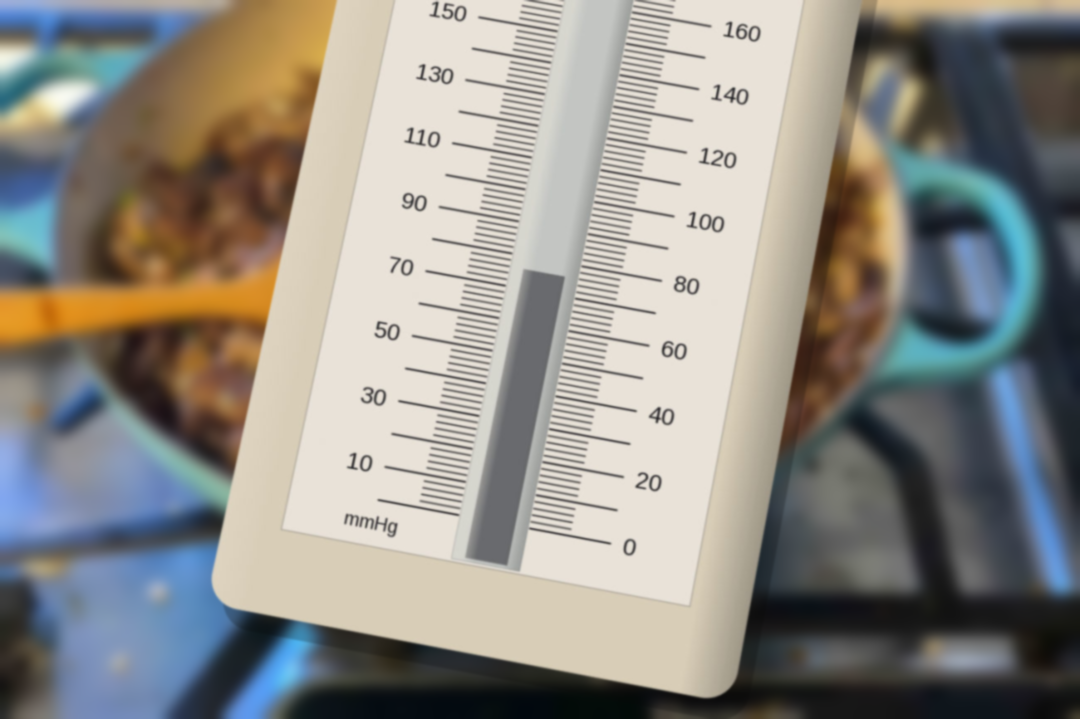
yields 76 mmHg
